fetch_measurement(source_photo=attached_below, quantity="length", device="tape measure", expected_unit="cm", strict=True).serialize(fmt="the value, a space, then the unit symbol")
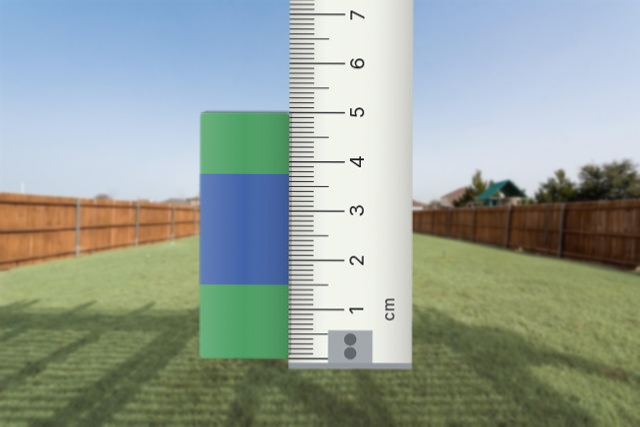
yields 5 cm
